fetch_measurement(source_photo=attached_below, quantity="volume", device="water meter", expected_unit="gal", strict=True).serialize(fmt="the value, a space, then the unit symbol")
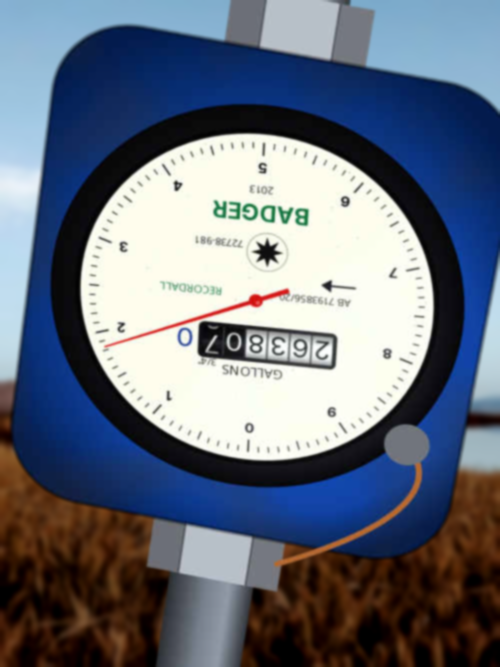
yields 2638071.8 gal
